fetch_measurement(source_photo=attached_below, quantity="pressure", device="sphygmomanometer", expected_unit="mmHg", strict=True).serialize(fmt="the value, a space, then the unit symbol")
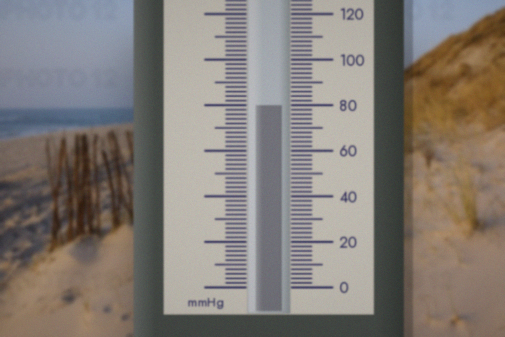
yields 80 mmHg
